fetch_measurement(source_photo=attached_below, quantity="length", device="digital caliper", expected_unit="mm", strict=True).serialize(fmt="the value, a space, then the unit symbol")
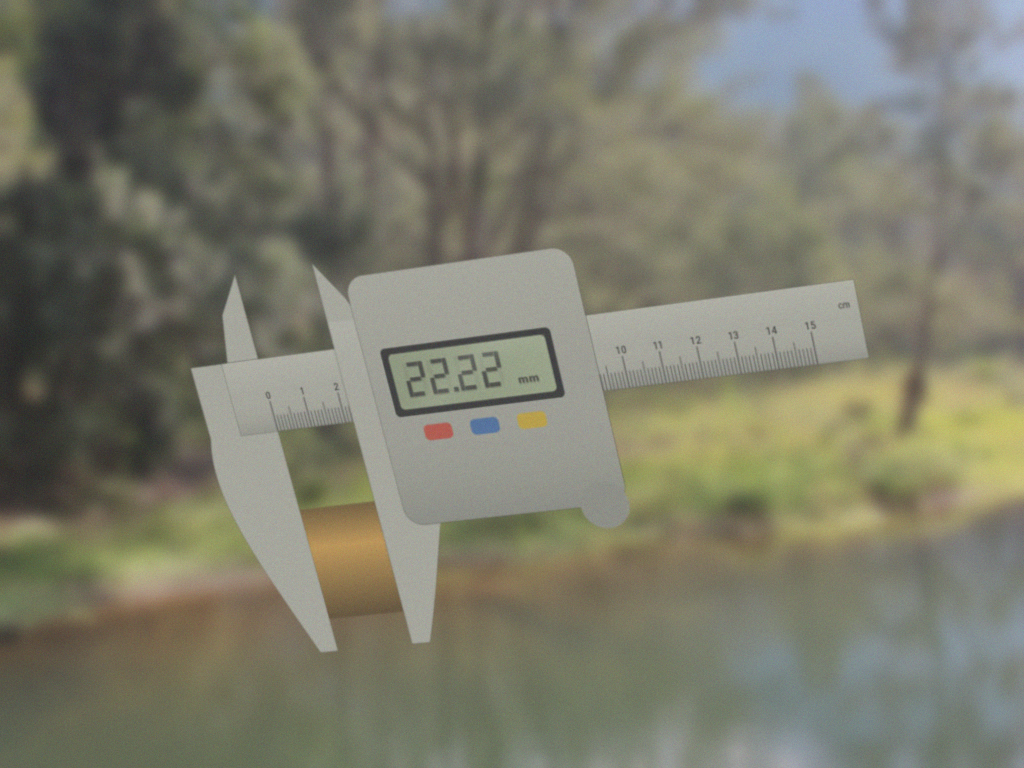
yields 22.22 mm
